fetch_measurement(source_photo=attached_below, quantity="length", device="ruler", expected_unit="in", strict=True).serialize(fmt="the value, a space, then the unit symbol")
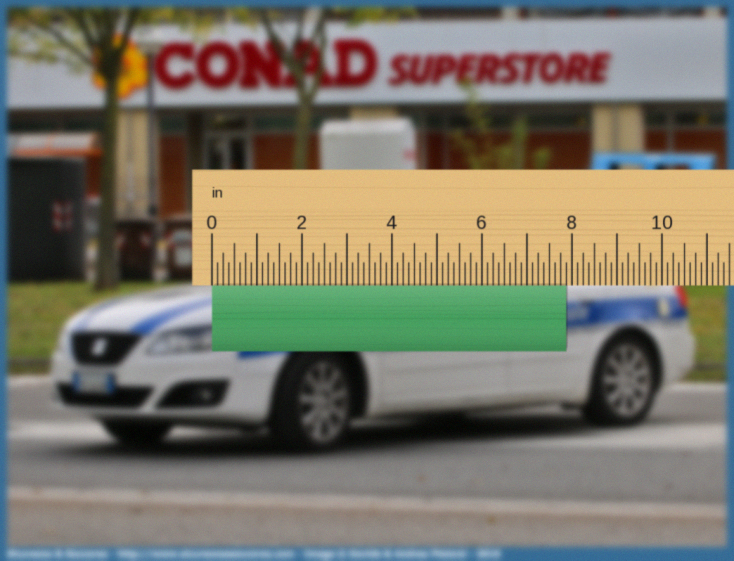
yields 7.875 in
